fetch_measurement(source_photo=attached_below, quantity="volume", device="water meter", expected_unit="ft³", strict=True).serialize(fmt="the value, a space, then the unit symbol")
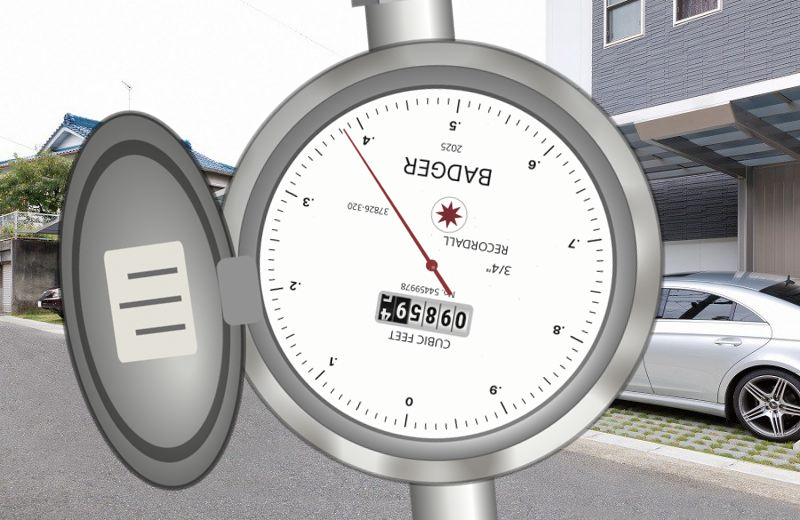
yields 98594.38 ft³
